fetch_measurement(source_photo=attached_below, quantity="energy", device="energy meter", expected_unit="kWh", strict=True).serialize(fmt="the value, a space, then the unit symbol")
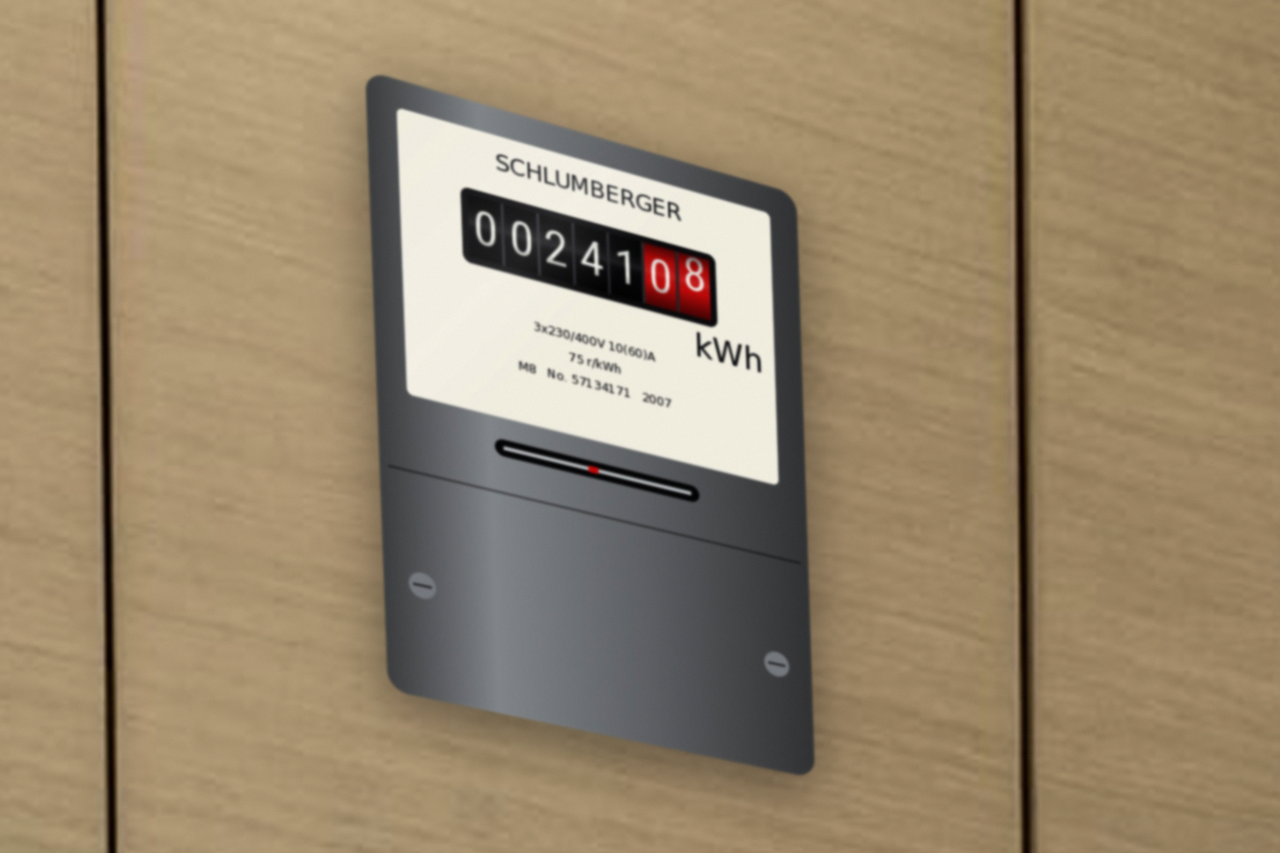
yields 241.08 kWh
